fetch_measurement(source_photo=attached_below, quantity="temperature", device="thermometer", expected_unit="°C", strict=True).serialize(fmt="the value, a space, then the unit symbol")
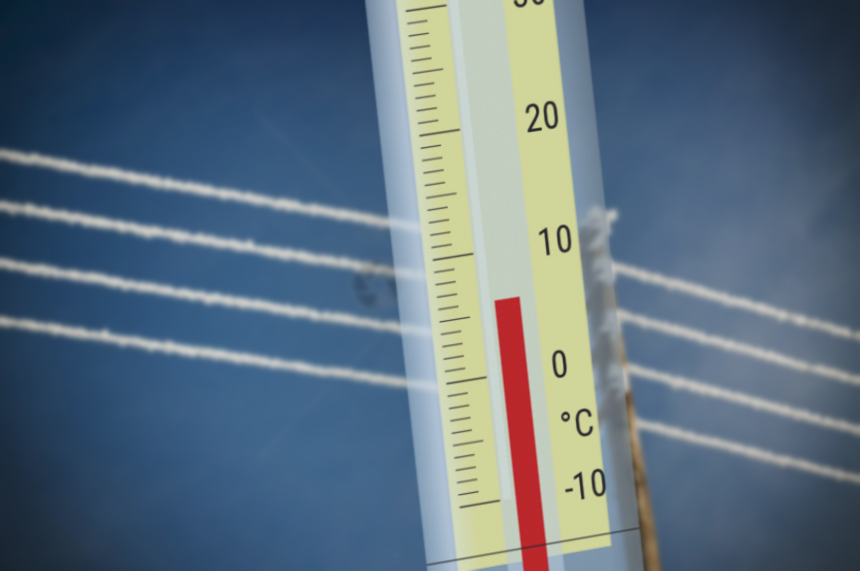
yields 6 °C
